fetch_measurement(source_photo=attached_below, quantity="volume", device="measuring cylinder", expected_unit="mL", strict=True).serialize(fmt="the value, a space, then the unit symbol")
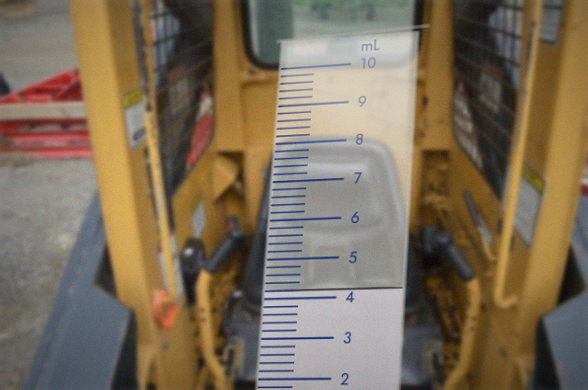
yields 4.2 mL
